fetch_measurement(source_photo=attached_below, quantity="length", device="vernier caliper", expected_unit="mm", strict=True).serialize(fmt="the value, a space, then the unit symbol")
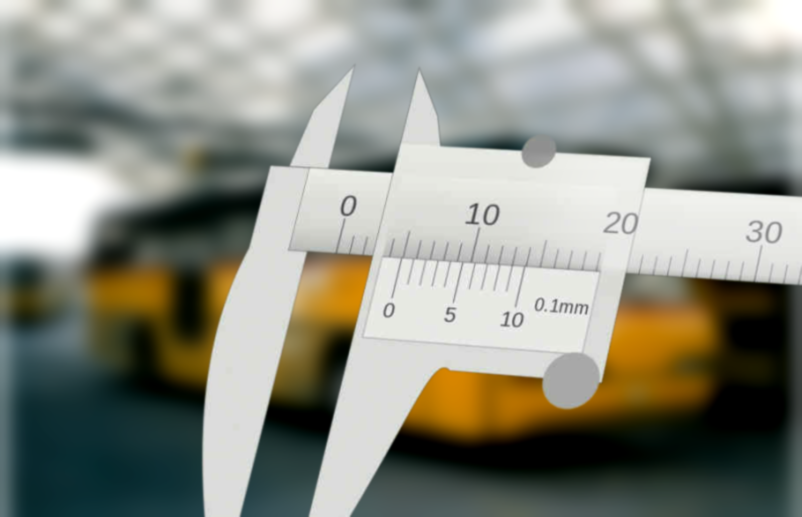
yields 4.9 mm
